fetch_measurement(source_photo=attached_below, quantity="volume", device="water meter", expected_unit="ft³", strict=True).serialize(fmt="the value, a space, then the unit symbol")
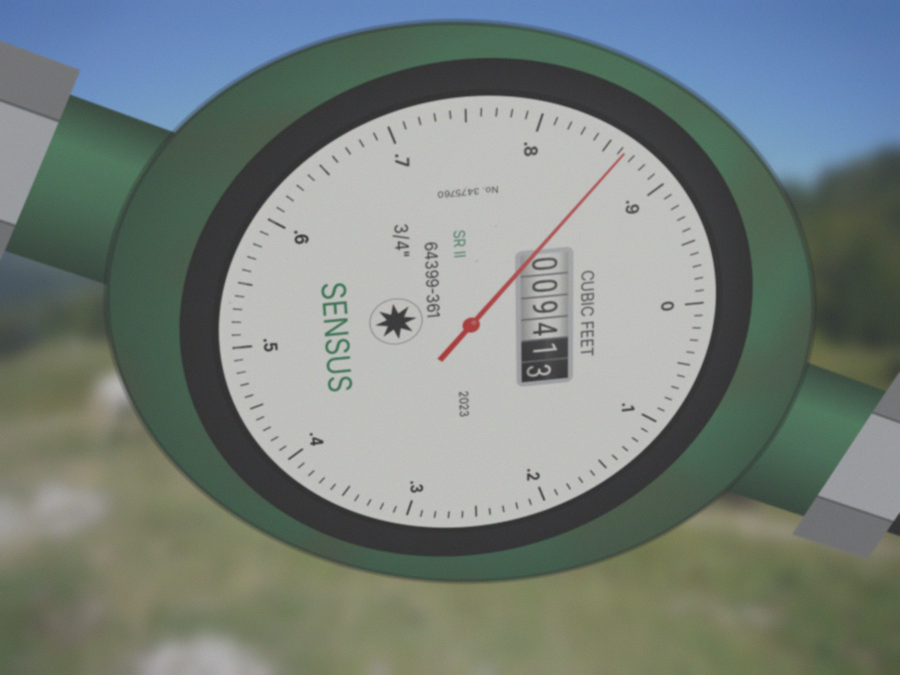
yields 9412.86 ft³
